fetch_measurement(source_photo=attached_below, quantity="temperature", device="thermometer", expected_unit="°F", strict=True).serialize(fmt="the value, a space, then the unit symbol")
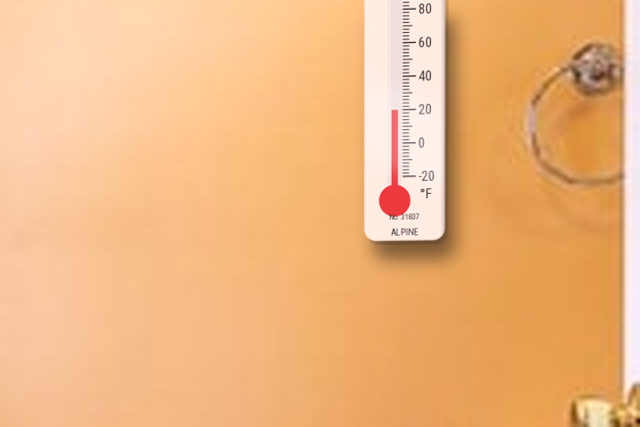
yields 20 °F
